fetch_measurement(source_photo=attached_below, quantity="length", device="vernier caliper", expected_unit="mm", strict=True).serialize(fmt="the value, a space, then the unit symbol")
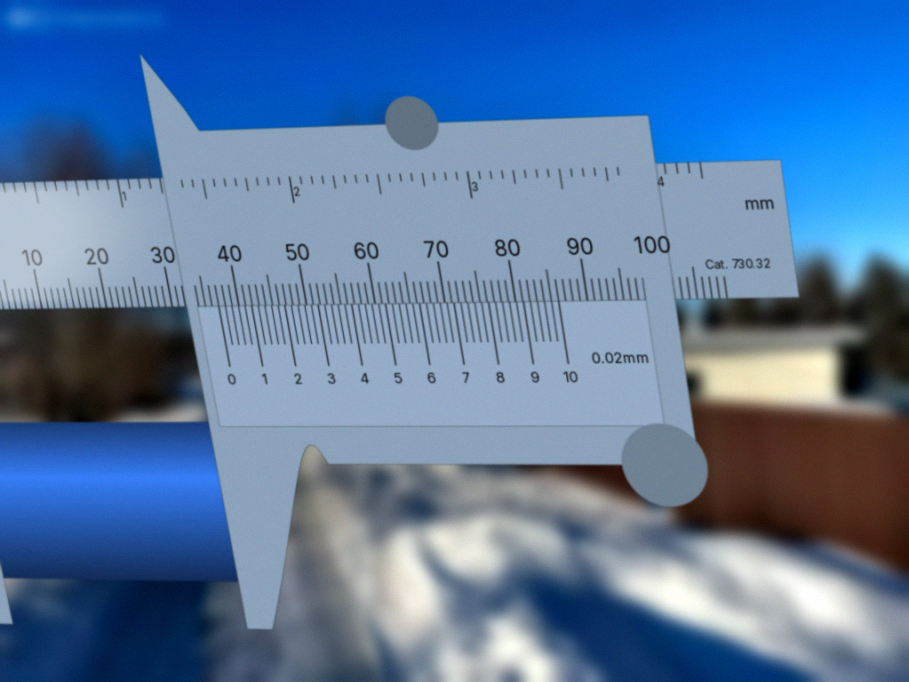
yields 37.0 mm
